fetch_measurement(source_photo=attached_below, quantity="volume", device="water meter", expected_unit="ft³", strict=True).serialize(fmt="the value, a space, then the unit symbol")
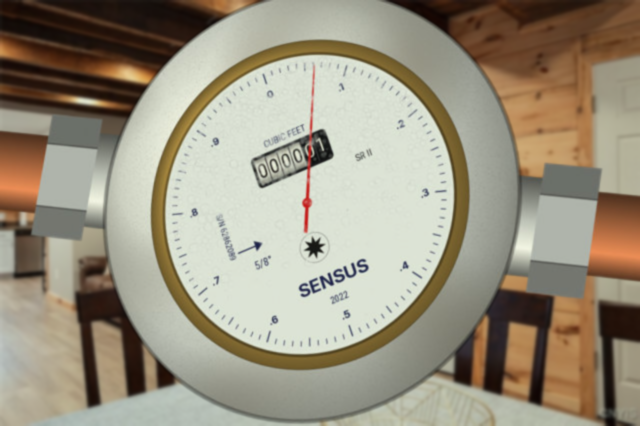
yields 1.06 ft³
